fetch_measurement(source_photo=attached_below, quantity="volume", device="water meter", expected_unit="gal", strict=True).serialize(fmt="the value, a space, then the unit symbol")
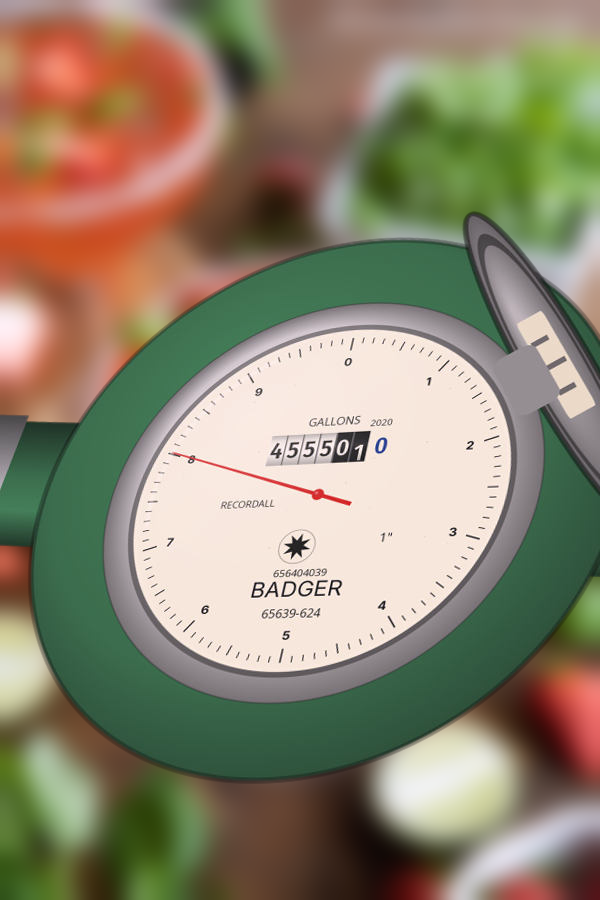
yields 4555008.0 gal
